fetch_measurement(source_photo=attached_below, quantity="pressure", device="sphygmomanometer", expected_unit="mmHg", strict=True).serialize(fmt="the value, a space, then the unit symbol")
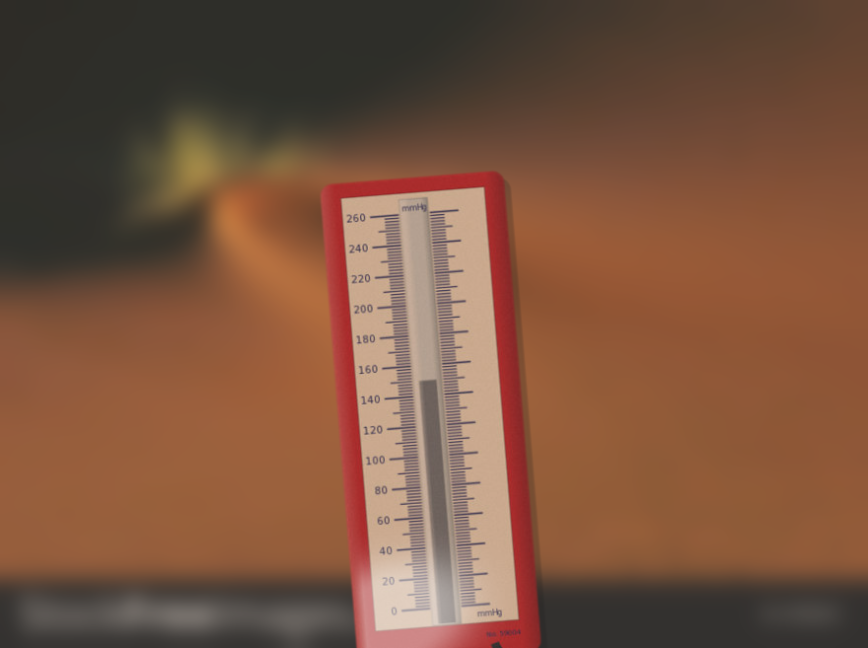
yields 150 mmHg
